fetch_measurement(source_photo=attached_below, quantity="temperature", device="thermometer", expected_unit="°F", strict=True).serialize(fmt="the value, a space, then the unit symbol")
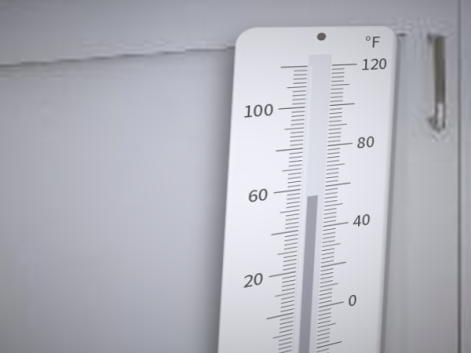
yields 56 °F
